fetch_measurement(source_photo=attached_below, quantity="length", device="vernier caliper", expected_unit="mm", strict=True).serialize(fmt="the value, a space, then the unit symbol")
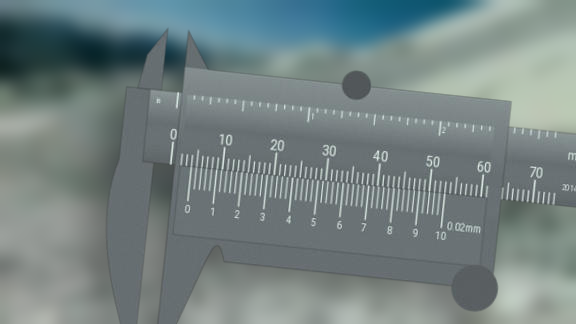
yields 4.0 mm
